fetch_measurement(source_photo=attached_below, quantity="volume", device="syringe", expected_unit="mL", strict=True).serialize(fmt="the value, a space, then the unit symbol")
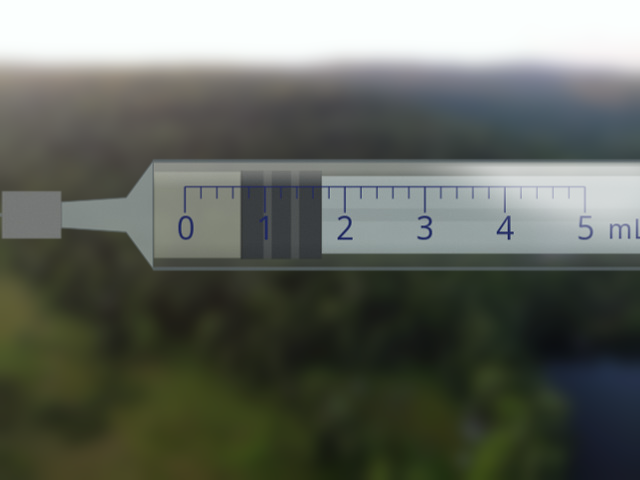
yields 0.7 mL
